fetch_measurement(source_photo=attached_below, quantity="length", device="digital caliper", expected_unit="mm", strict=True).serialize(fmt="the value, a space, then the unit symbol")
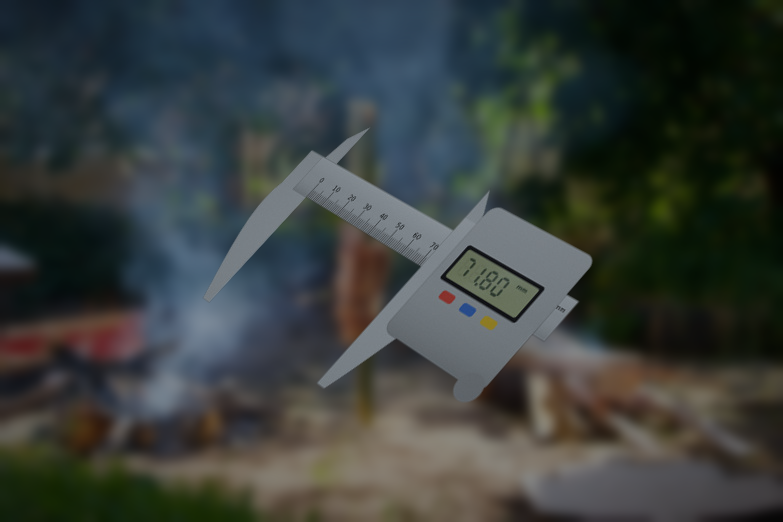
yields 71.80 mm
